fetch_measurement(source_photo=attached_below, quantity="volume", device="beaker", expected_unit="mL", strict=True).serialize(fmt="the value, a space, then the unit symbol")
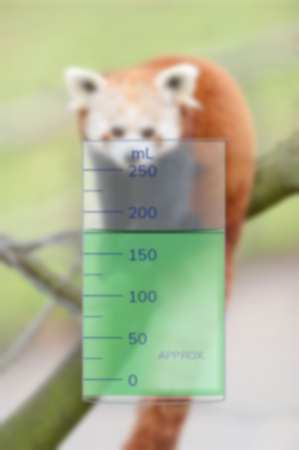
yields 175 mL
